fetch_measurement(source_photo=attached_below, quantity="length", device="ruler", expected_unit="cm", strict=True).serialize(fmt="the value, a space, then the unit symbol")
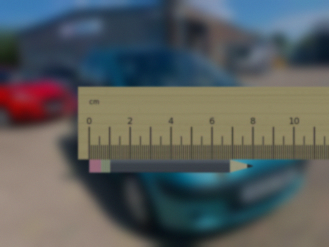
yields 8 cm
